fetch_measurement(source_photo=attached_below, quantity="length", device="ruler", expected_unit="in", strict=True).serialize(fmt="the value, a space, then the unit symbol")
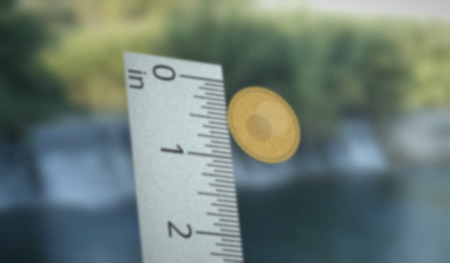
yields 1 in
